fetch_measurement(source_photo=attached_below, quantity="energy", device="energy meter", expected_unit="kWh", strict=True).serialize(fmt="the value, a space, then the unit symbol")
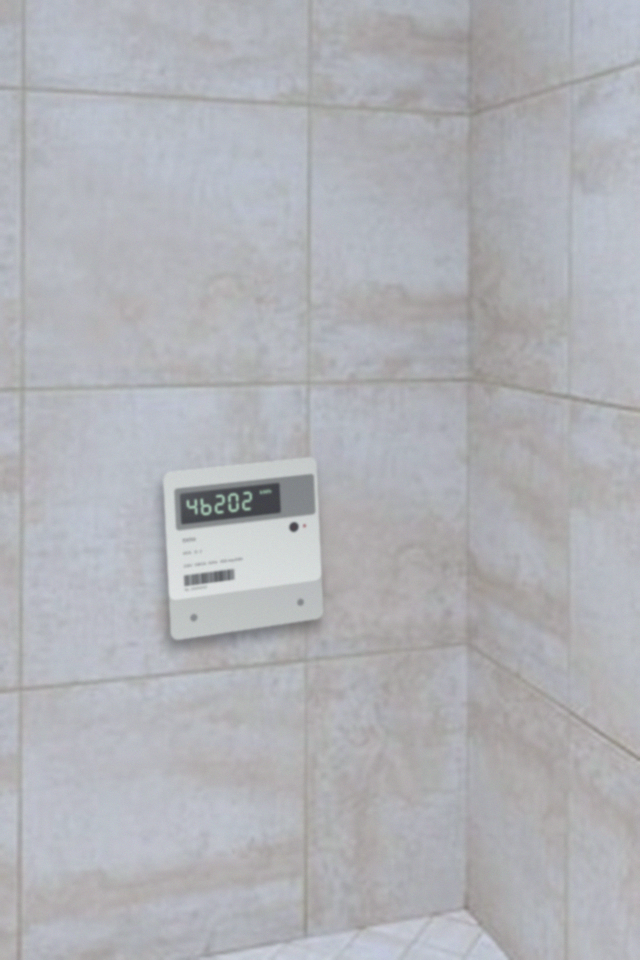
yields 46202 kWh
